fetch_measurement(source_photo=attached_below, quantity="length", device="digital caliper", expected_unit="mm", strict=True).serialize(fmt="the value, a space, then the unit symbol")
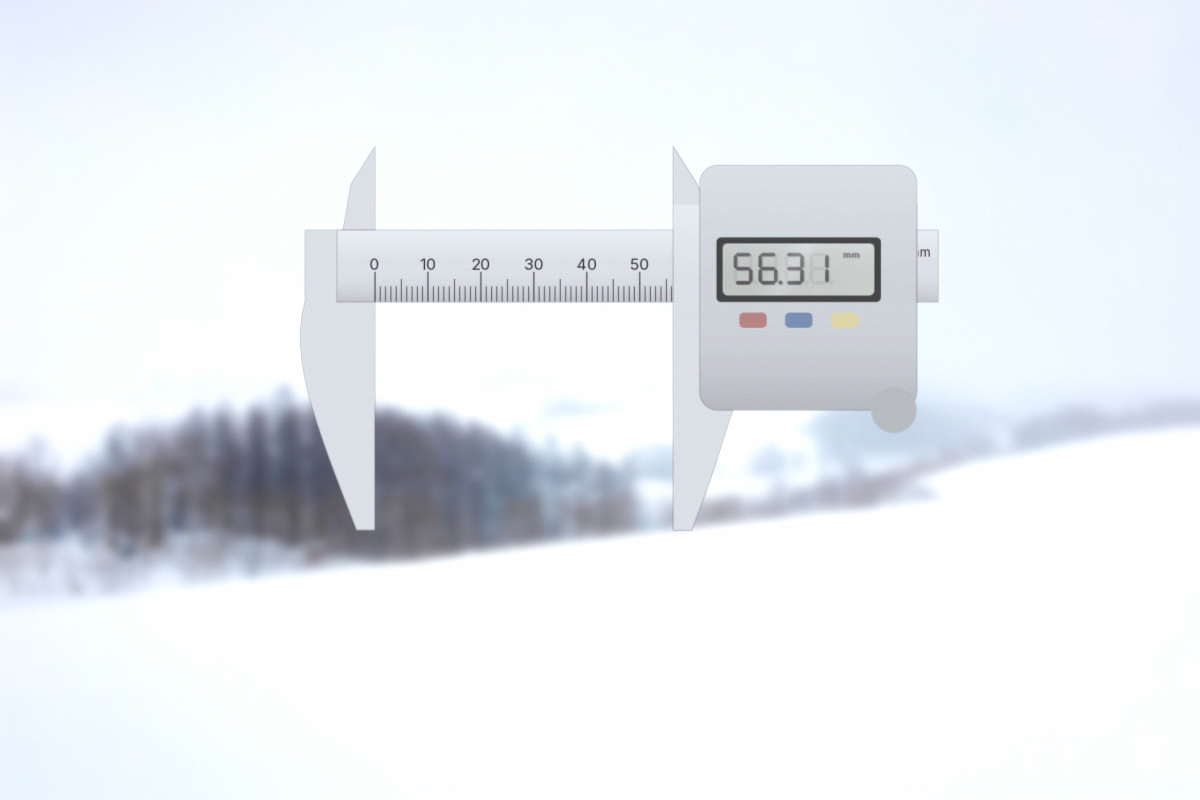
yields 56.31 mm
